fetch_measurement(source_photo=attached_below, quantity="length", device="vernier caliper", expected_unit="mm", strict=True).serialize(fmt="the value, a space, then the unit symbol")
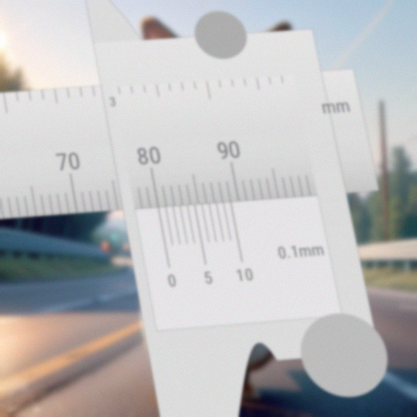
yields 80.0 mm
